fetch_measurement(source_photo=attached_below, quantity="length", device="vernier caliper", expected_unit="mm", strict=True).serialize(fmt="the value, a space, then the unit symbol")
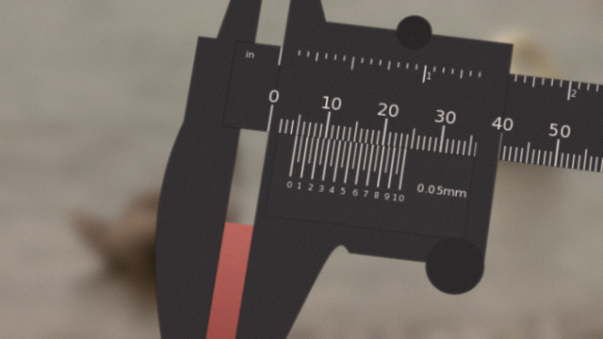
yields 5.0 mm
